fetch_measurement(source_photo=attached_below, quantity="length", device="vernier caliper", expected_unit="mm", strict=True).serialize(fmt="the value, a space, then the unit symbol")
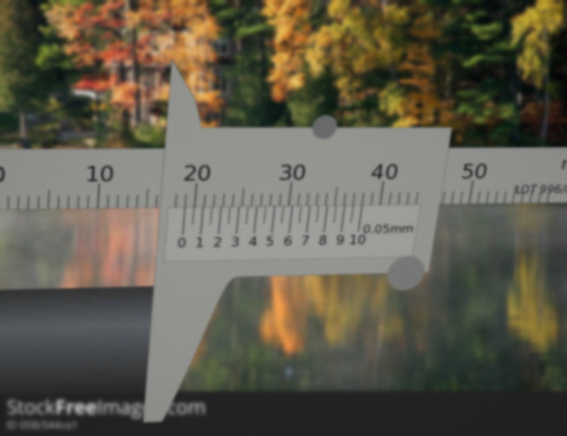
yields 19.0 mm
